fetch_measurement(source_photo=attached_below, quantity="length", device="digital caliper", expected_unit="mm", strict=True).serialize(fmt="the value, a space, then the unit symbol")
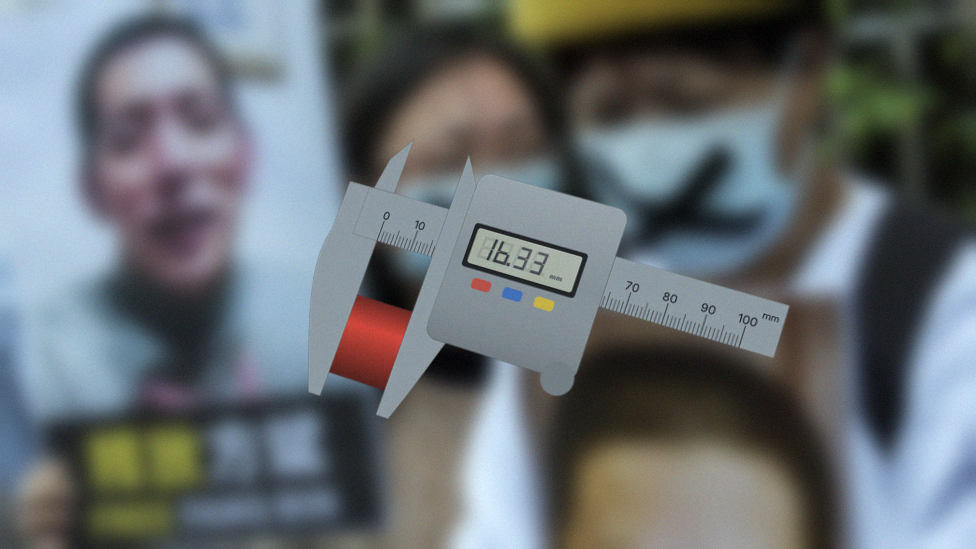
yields 16.33 mm
